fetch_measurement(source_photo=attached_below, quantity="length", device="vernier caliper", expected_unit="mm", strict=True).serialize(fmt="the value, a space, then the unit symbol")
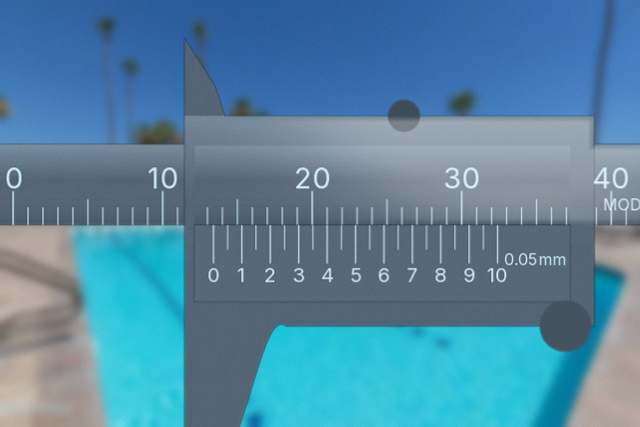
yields 13.4 mm
